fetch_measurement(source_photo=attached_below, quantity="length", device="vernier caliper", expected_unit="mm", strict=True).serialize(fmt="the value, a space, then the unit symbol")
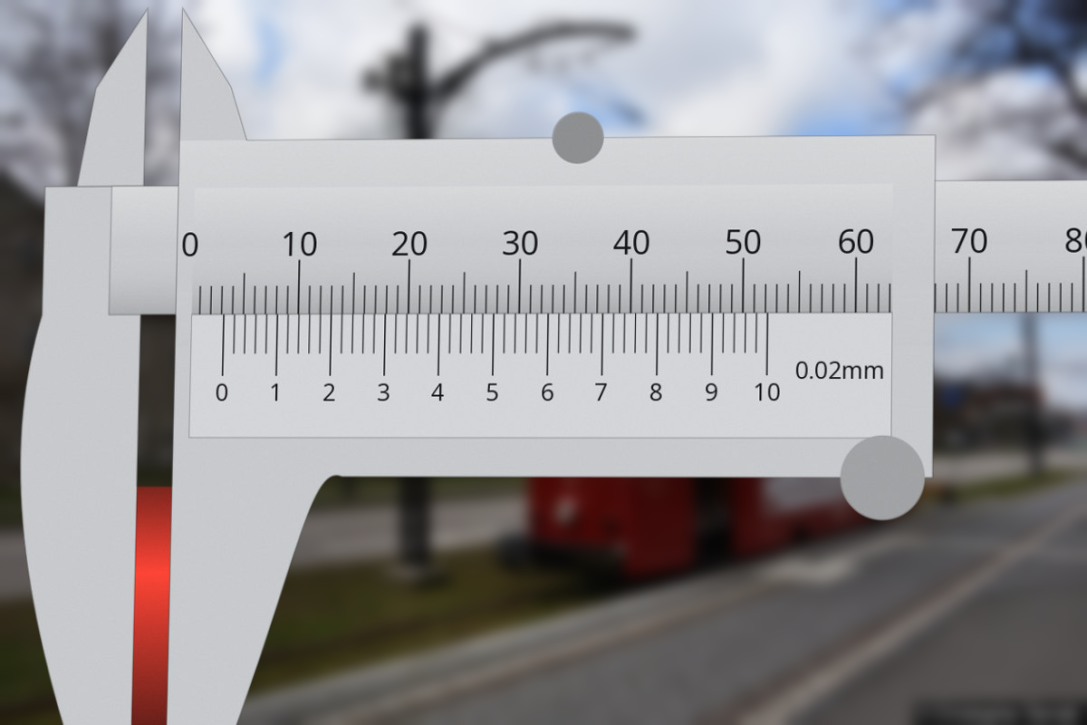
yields 3.2 mm
